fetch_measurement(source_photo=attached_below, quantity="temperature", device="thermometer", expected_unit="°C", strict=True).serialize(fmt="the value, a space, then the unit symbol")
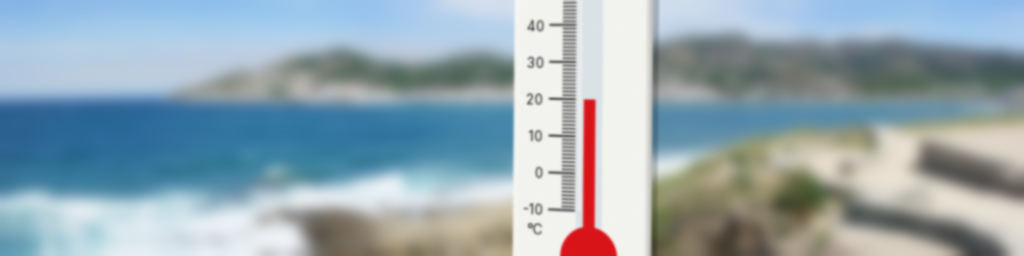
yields 20 °C
